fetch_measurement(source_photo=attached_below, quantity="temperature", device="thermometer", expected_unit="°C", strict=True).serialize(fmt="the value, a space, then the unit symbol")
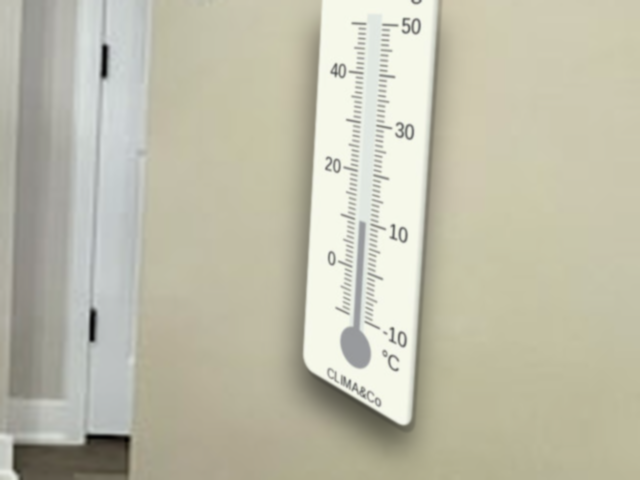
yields 10 °C
